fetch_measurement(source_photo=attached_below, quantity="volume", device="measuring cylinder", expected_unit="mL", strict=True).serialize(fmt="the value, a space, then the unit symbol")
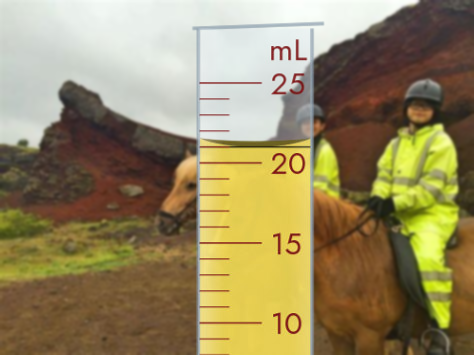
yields 21 mL
